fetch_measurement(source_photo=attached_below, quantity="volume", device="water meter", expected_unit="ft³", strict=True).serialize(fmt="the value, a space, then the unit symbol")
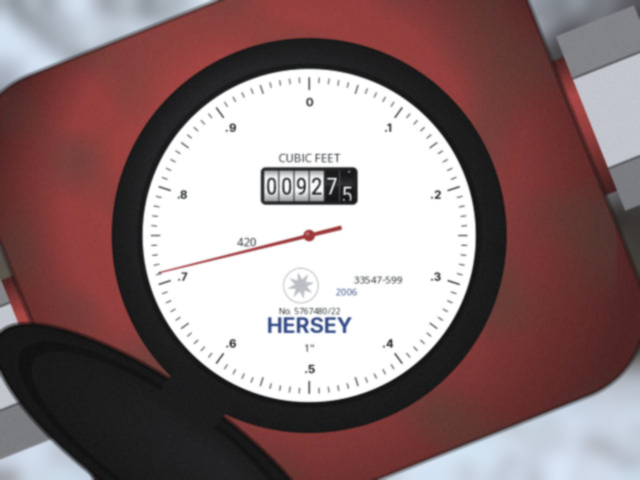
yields 9274.71 ft³
